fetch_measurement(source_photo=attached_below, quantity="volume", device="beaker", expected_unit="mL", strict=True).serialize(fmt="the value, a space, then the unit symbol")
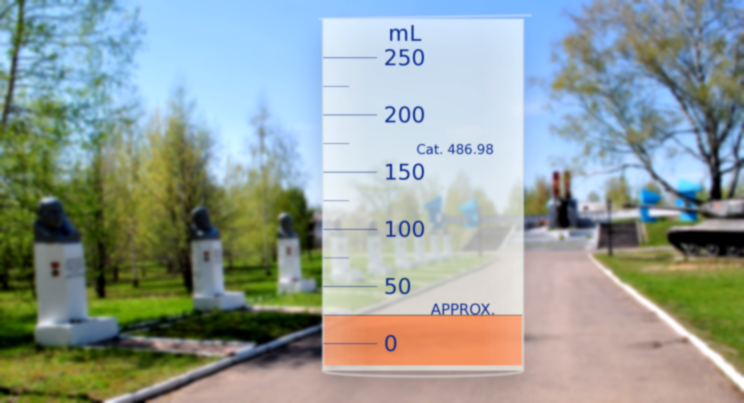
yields 25 mL
